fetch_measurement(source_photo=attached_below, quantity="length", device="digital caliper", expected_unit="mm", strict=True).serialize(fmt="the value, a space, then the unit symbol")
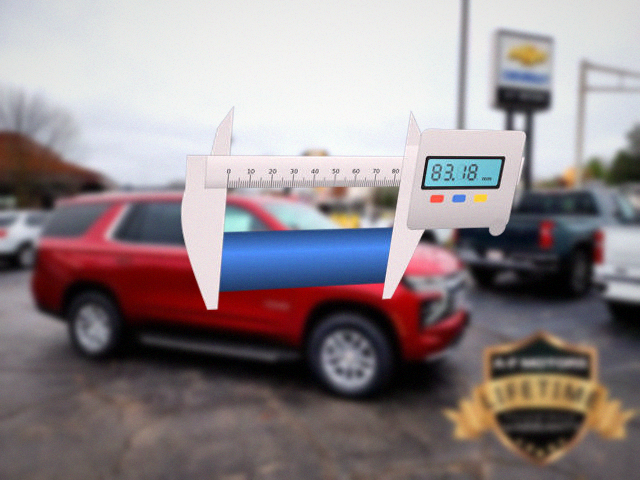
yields 83.18 mm
